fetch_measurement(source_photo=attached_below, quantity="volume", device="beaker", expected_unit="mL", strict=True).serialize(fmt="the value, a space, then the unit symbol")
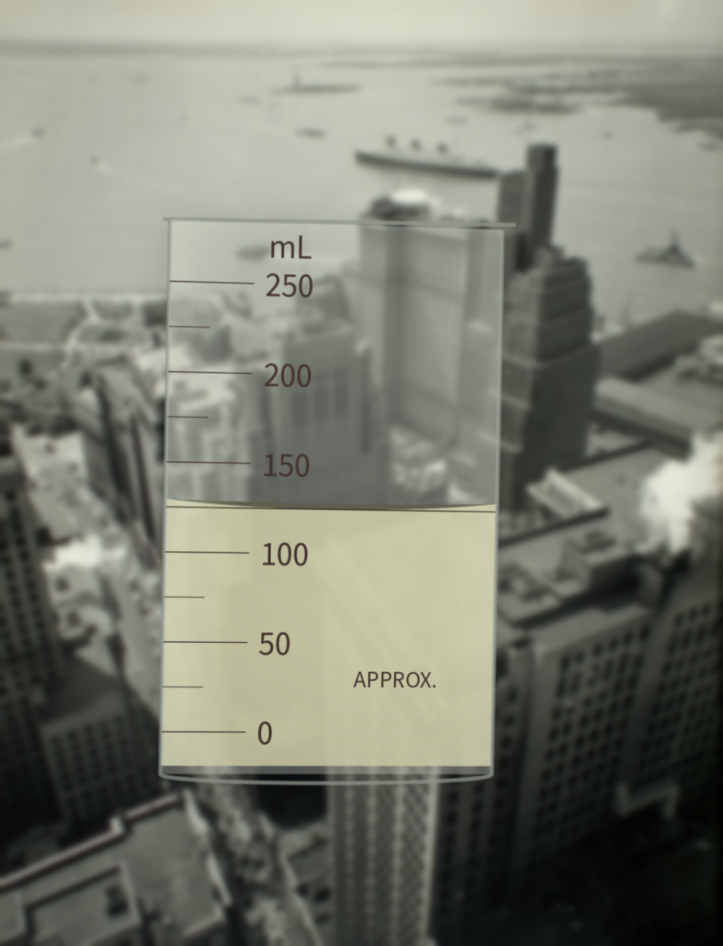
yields 125 mL
